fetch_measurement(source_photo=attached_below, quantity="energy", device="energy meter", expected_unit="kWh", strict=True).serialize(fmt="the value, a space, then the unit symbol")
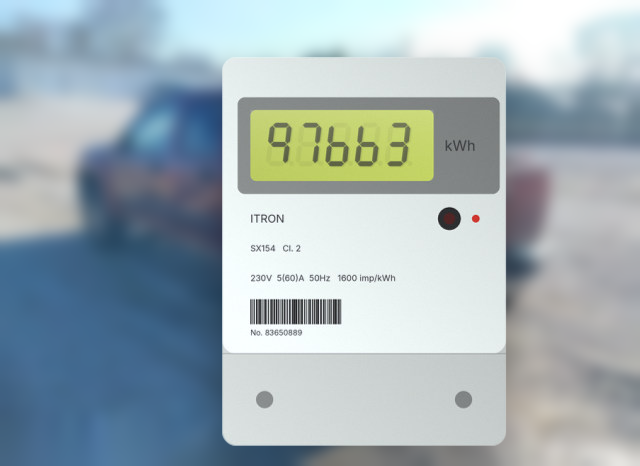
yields 97663 kWh
